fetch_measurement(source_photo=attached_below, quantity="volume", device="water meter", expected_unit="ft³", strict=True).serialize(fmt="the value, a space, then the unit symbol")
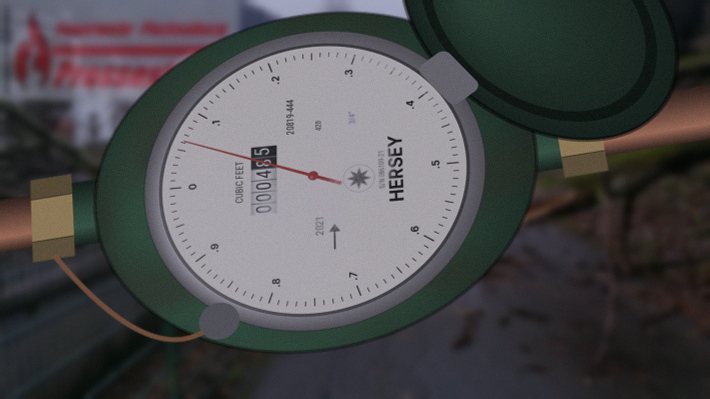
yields 485.06 ft³
